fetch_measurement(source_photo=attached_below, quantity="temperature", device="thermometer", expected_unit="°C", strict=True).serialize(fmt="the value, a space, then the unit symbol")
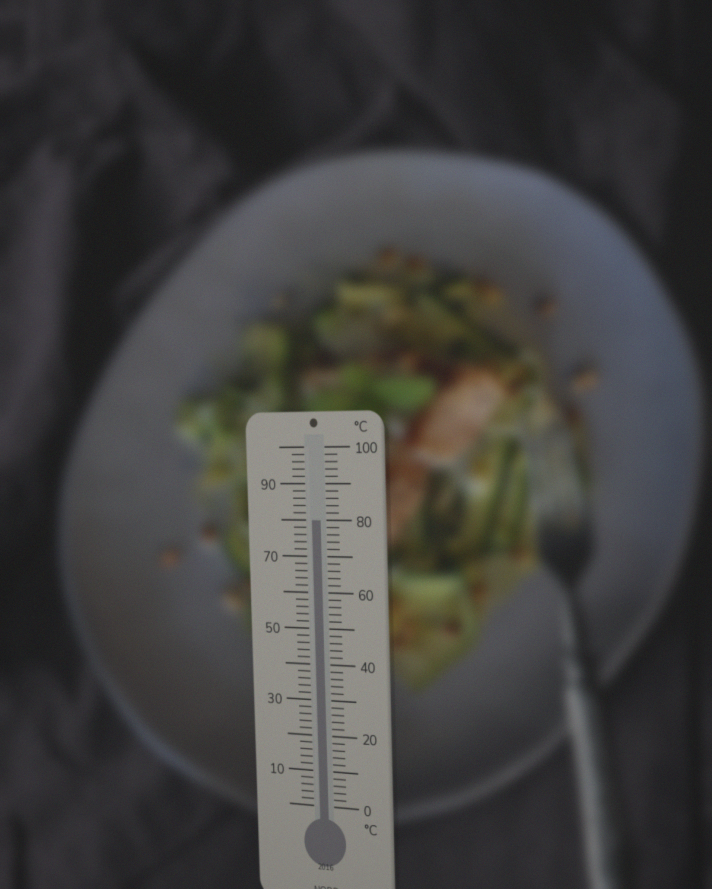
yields 80 °C
